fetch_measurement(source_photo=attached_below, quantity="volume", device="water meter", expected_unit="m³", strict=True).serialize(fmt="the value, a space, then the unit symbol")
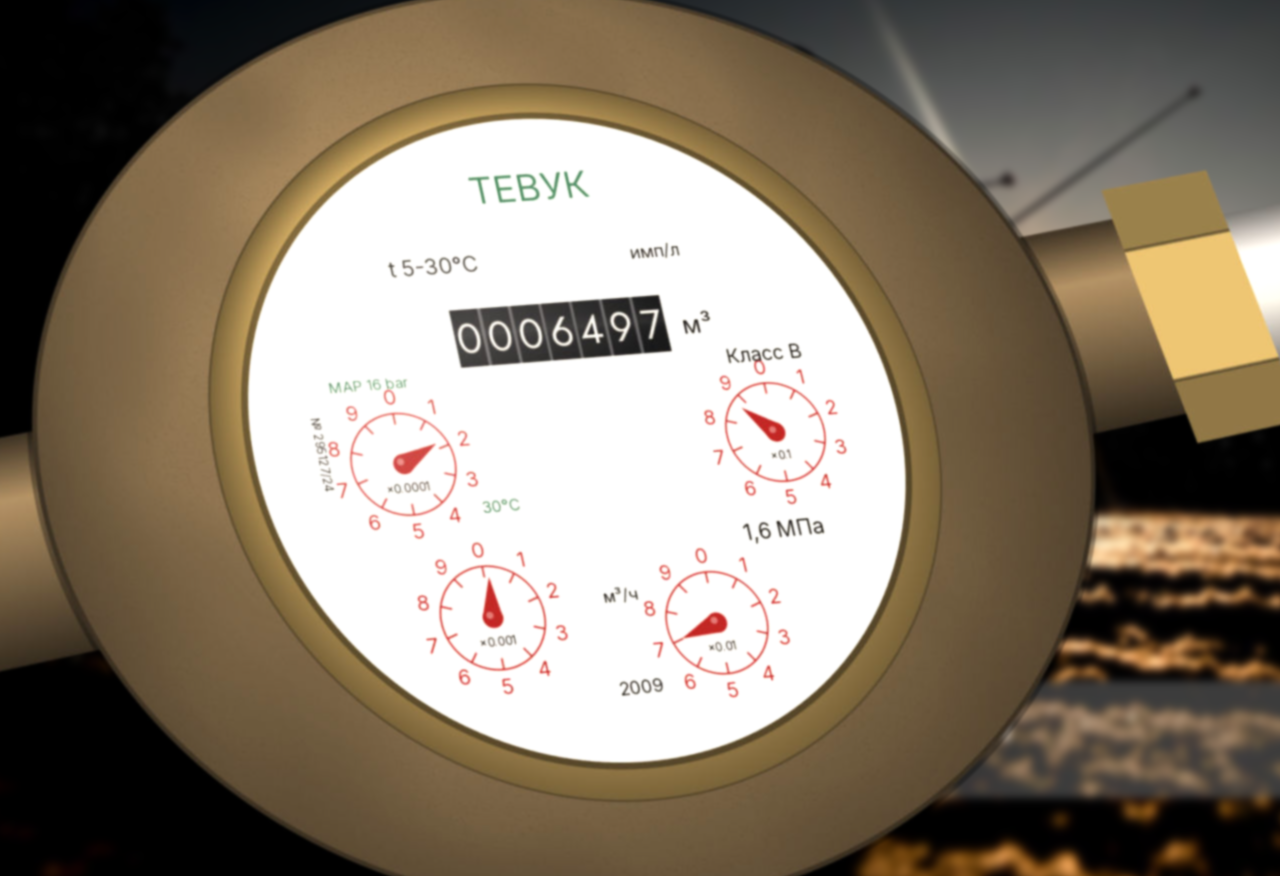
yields 6497.8701 m³
